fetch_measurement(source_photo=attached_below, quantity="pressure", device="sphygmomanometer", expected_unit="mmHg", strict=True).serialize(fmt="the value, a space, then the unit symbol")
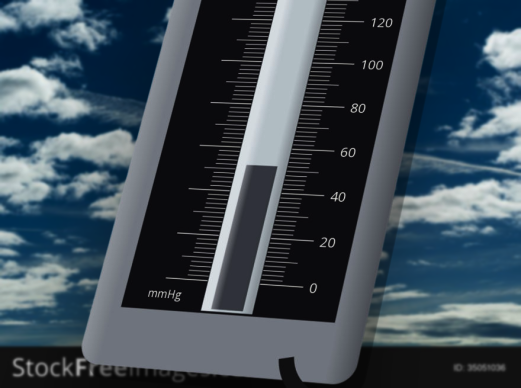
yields 52 mmHg
